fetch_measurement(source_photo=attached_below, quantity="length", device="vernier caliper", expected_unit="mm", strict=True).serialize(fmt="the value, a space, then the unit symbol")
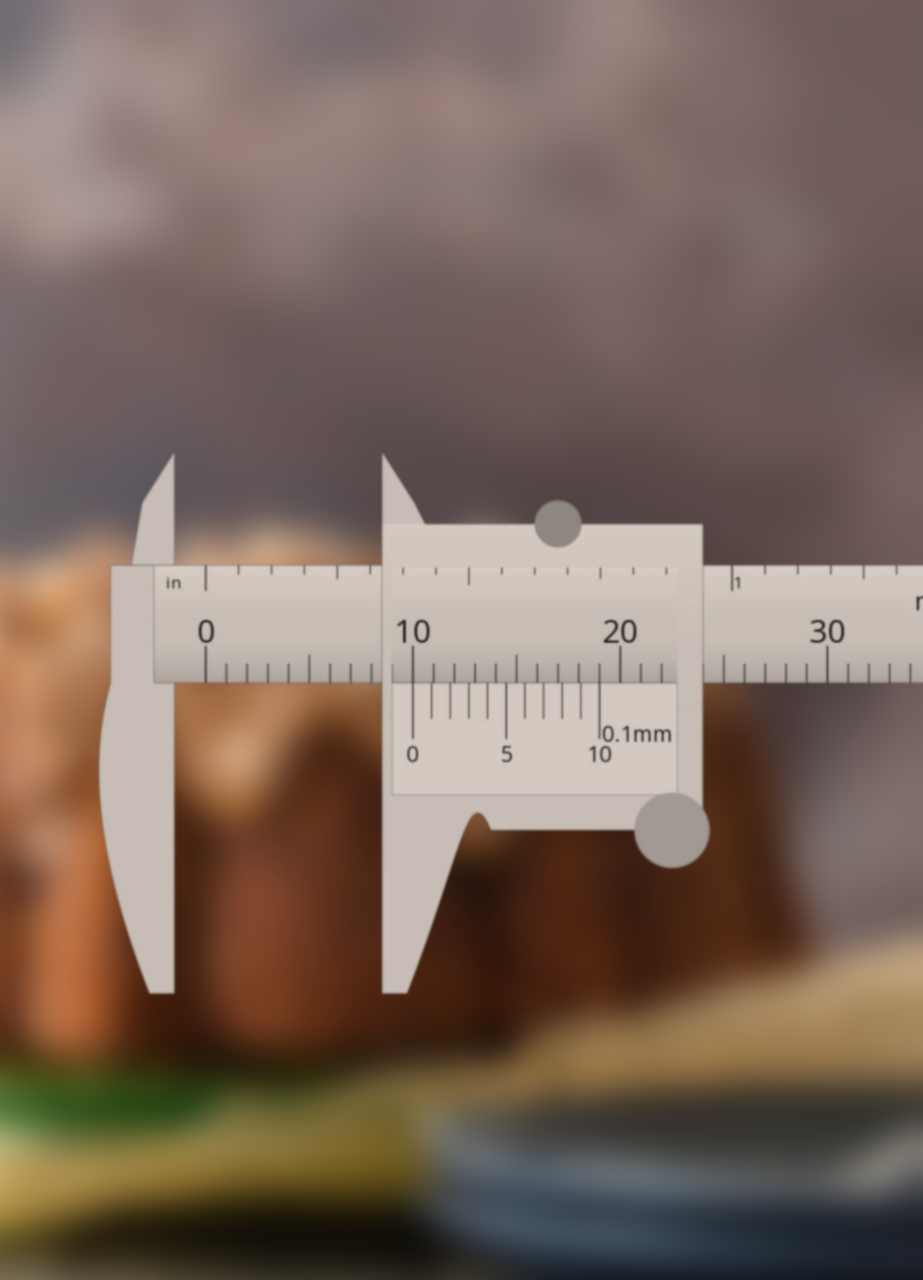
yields 10.0 mm
